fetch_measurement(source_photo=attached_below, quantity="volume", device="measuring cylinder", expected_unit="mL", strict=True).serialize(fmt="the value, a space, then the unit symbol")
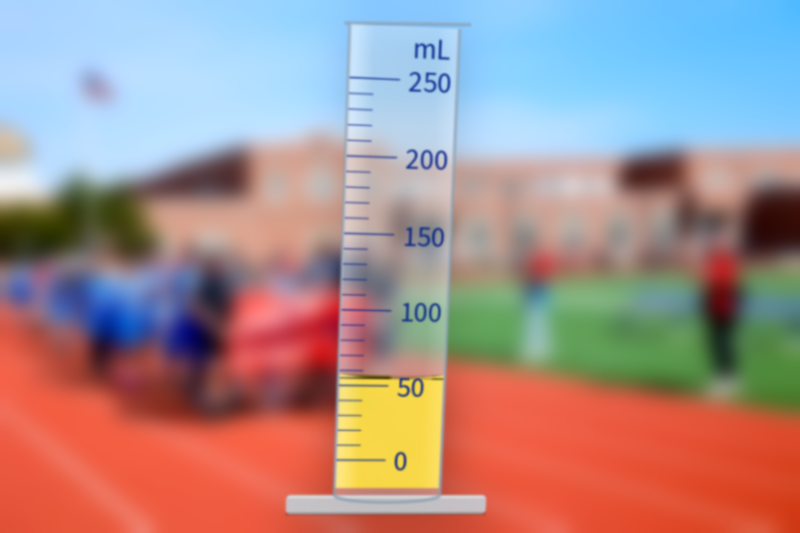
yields 55 mL
